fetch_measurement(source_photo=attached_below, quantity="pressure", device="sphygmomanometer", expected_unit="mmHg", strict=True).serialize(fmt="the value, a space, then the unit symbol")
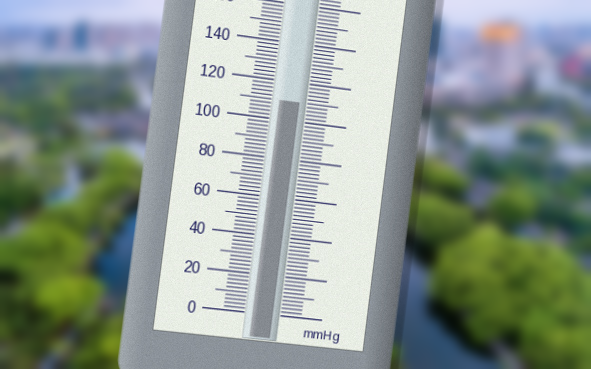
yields 110 mmHg
